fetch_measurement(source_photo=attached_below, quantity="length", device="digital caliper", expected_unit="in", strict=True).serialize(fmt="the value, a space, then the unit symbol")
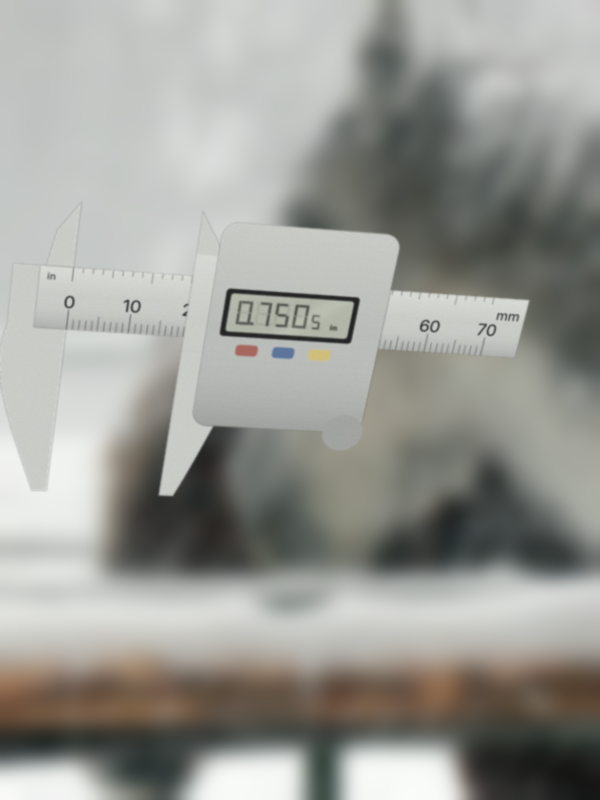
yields 0.7505 in
